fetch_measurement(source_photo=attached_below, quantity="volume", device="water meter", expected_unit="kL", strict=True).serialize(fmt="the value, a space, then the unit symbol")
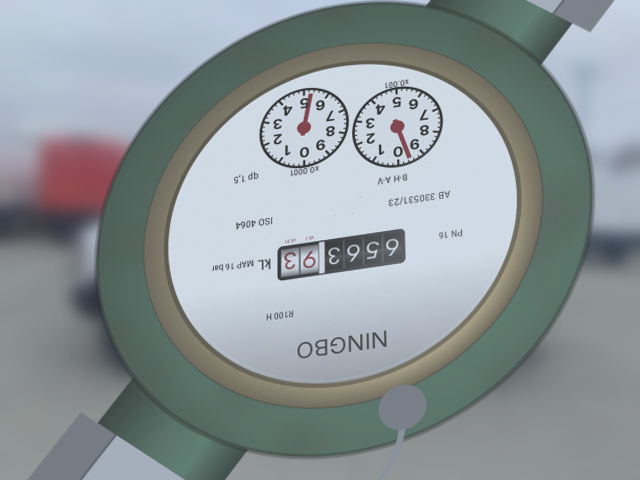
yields 6563.9295 kL
